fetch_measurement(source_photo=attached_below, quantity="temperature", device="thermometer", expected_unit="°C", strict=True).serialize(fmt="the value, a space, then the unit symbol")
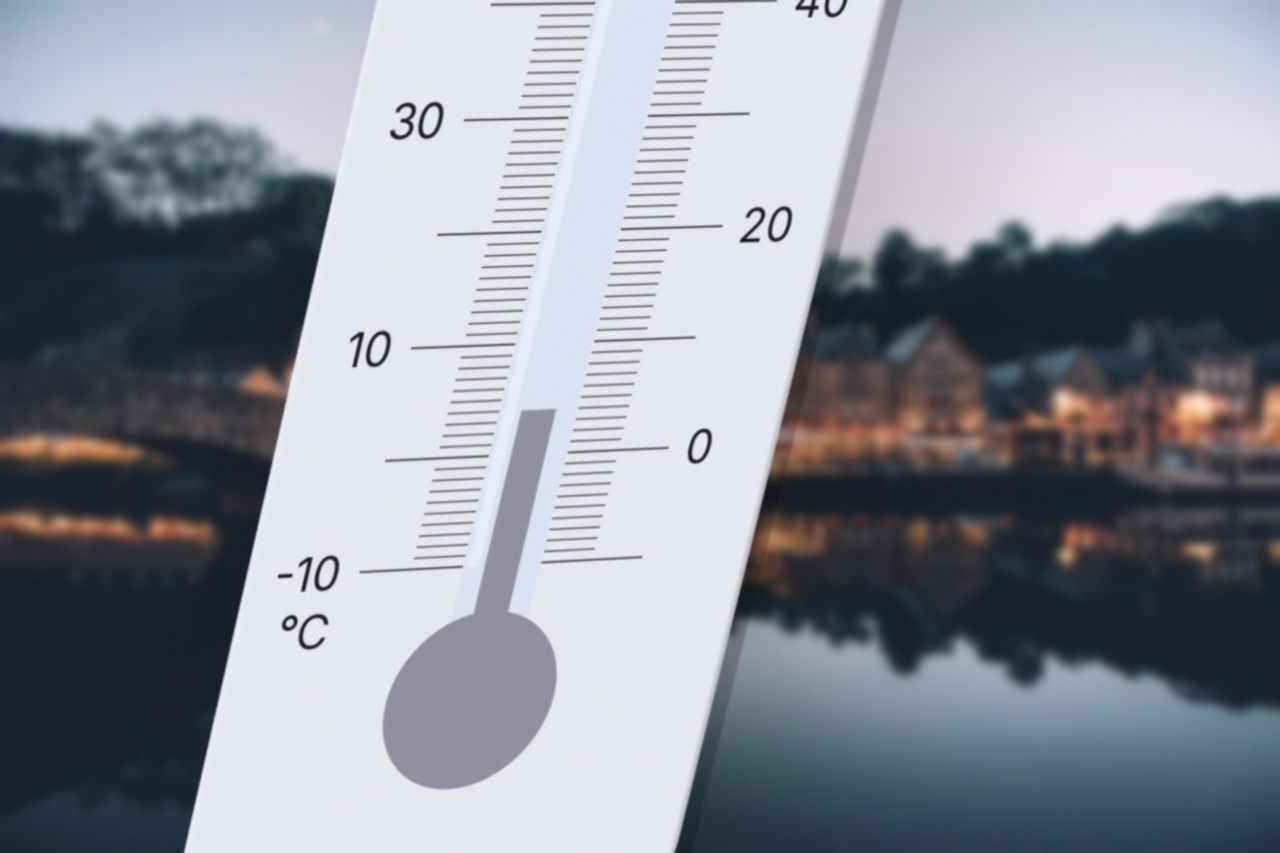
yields 4 °C
